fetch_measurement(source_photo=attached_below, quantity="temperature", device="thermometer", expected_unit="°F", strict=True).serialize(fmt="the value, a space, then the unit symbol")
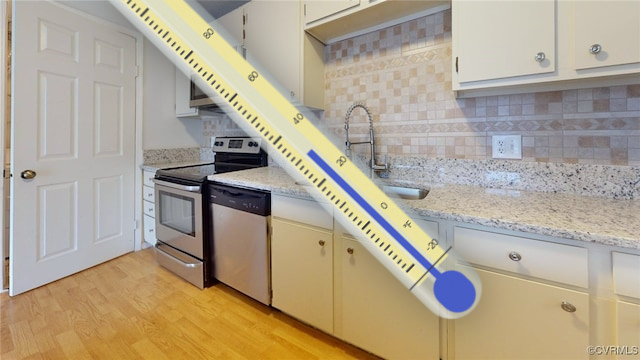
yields 30 °F
